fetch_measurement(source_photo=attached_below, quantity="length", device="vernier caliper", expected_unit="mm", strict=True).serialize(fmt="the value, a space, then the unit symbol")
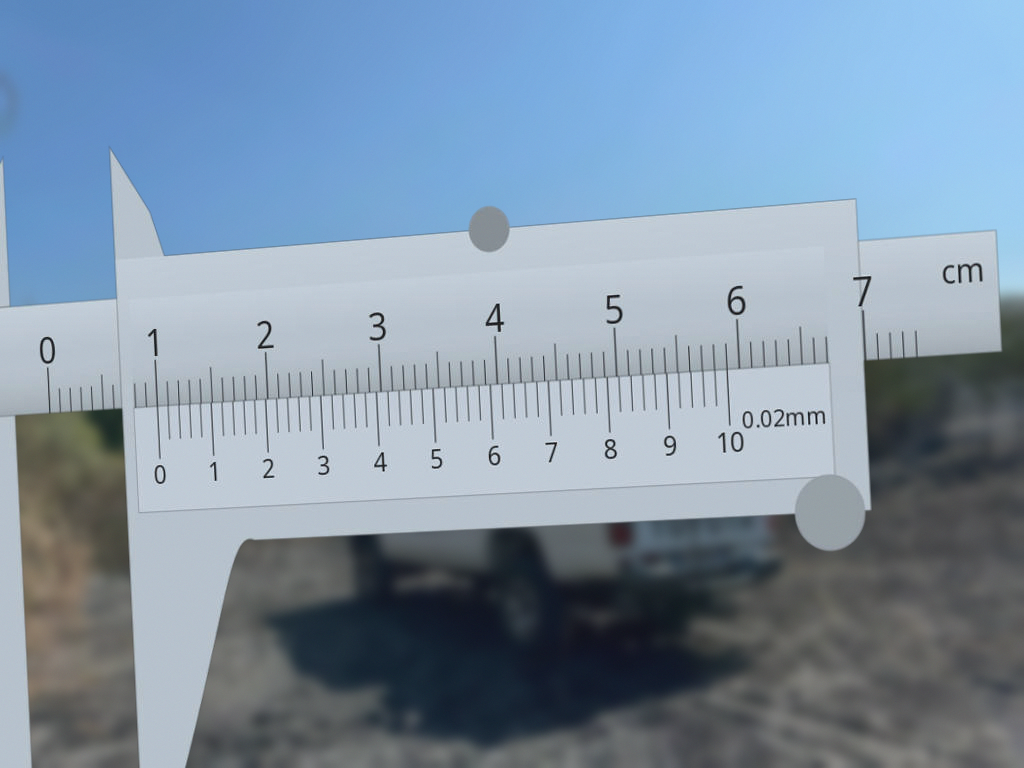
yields 10.0 mm
